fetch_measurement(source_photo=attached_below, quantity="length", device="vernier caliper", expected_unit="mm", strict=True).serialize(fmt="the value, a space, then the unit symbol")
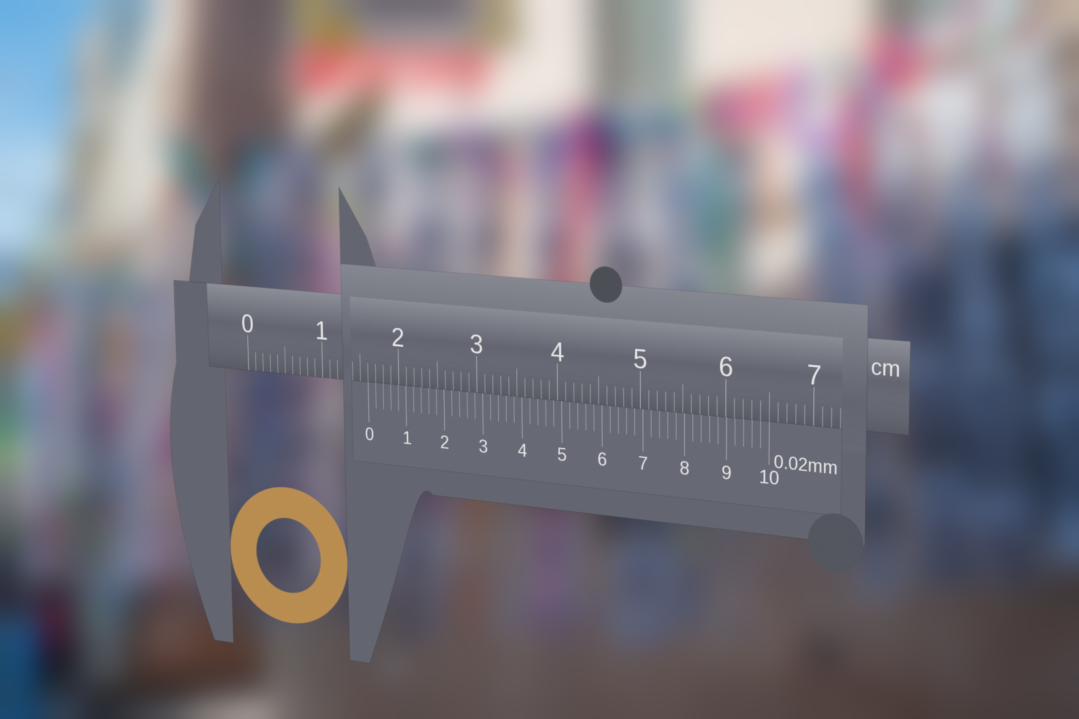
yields 16.0 mm
